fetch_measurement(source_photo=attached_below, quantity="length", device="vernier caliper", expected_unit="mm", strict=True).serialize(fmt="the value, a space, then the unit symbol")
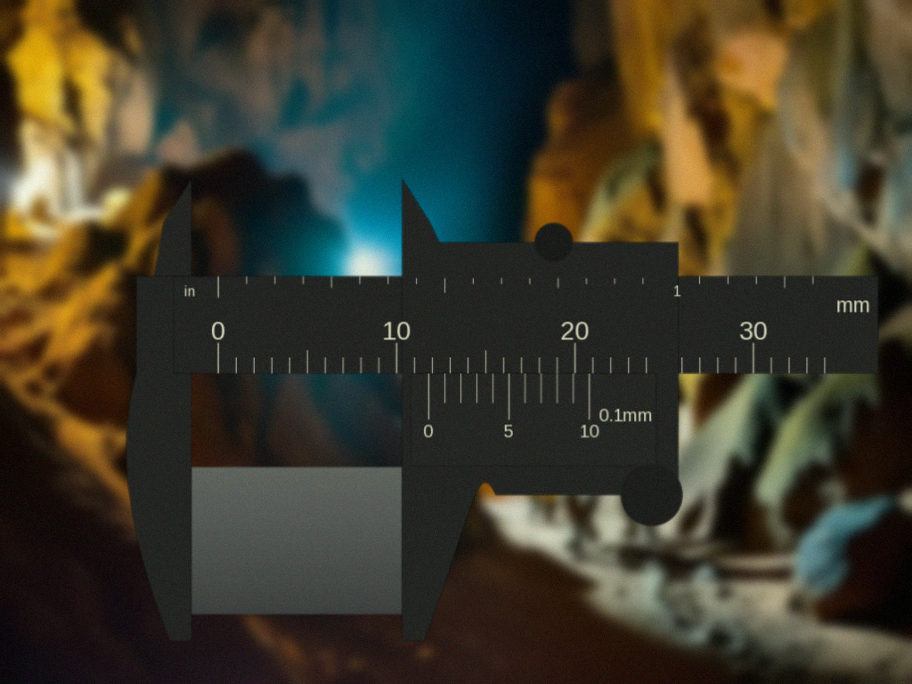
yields 11.8 mm
